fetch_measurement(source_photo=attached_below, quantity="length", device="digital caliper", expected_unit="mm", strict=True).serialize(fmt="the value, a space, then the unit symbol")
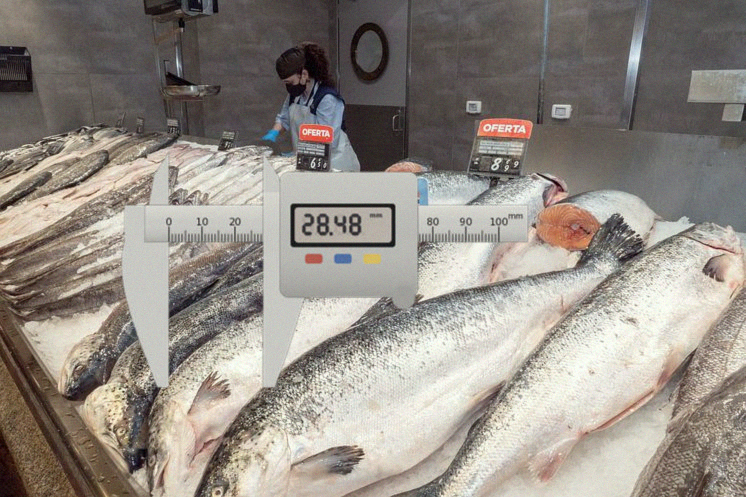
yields 28.48 mm
